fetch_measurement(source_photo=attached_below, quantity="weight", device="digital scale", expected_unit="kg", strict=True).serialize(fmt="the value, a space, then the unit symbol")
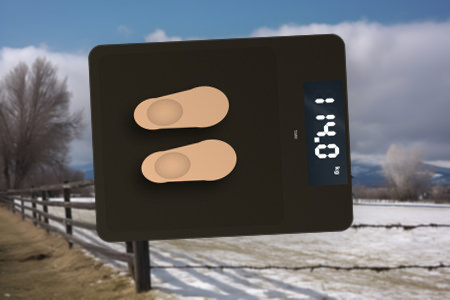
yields 114.0 kg
